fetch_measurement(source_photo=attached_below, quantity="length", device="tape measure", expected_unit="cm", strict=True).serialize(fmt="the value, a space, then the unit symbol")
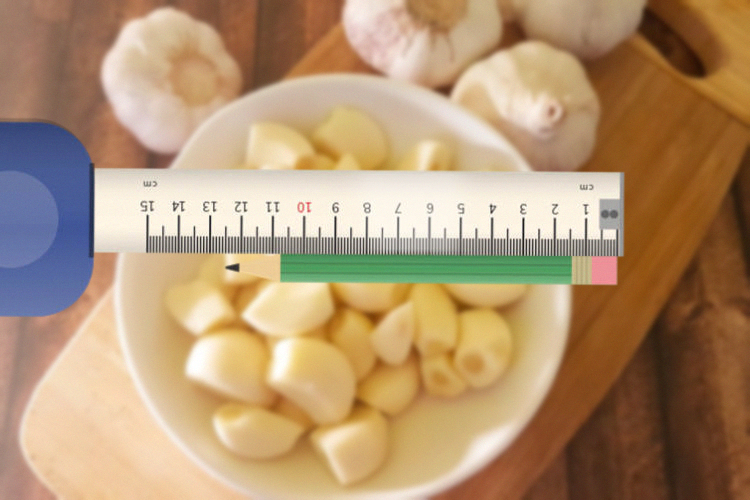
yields 12.5 cm
